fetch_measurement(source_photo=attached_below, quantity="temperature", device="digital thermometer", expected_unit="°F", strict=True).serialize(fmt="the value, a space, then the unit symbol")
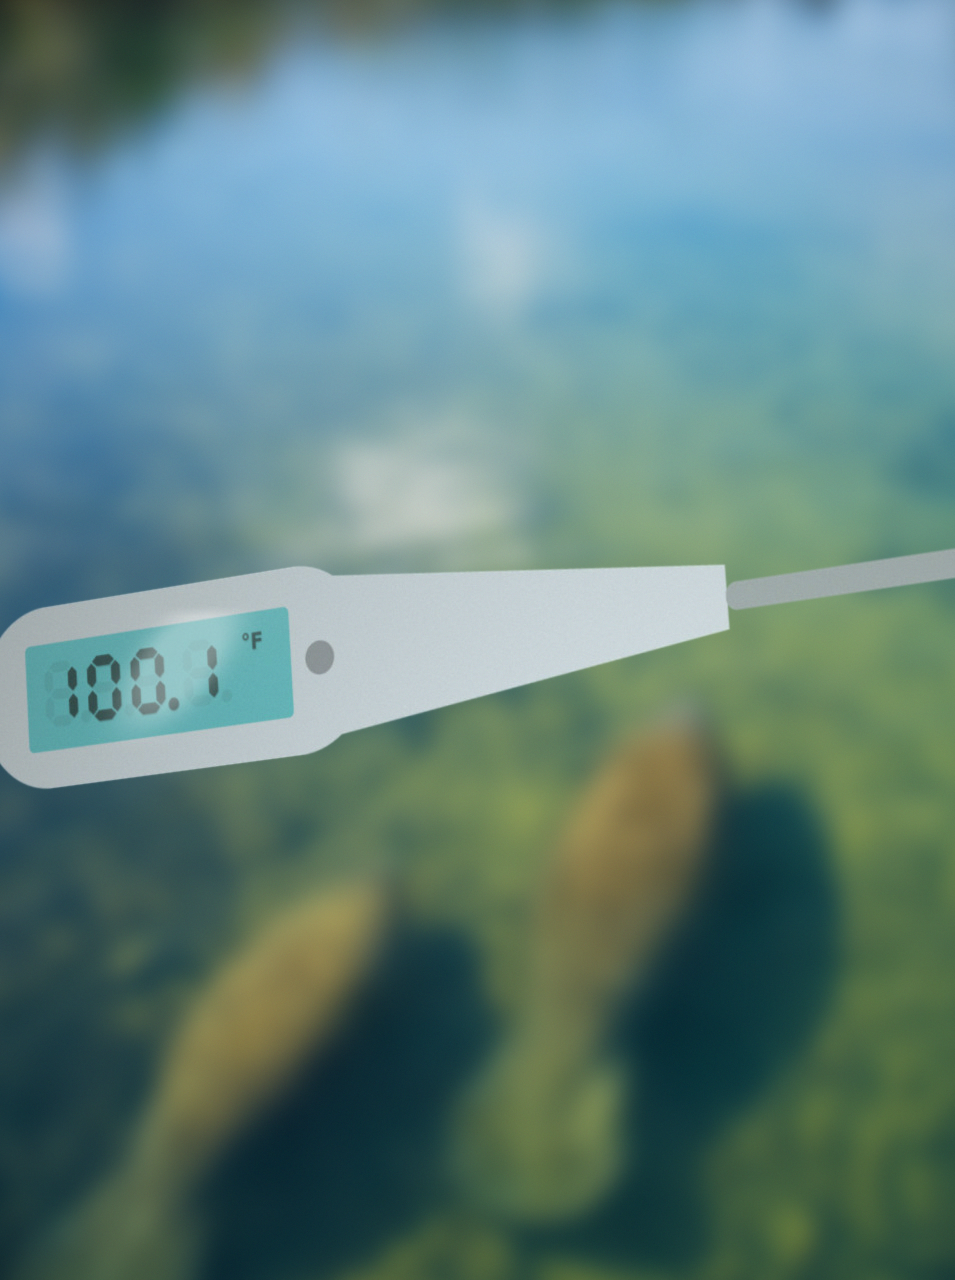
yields 100.1 °F
